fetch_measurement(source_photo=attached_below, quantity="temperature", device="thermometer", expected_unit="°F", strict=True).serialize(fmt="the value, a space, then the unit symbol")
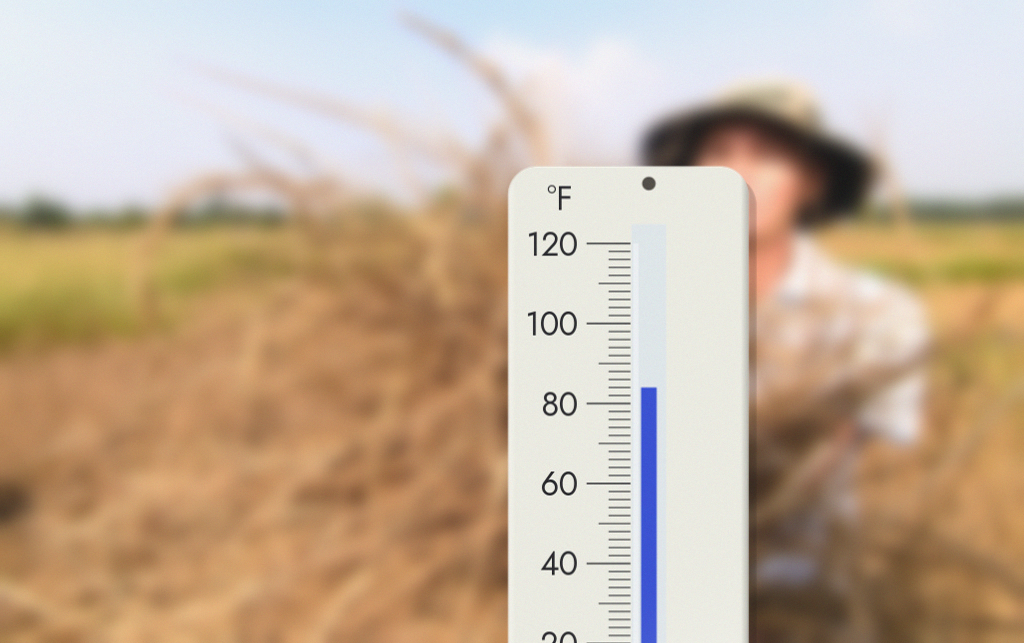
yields 84 °F
